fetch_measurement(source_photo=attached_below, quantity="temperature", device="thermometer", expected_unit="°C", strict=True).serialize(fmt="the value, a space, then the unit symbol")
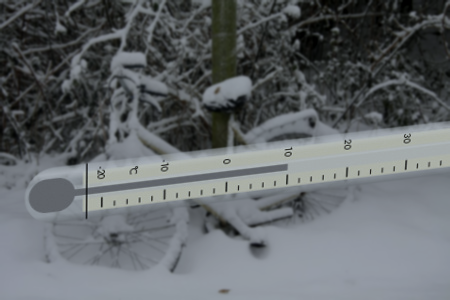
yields 10 °C
